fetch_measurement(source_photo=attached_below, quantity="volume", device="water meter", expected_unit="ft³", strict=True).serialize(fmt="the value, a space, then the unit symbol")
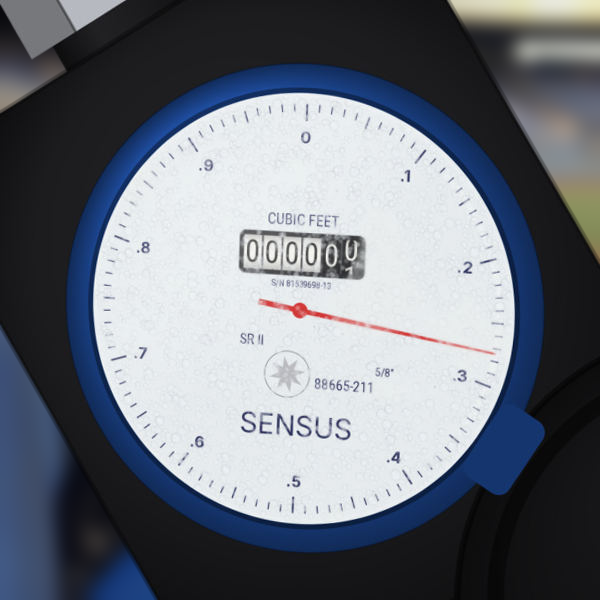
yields 0.27 ft³
